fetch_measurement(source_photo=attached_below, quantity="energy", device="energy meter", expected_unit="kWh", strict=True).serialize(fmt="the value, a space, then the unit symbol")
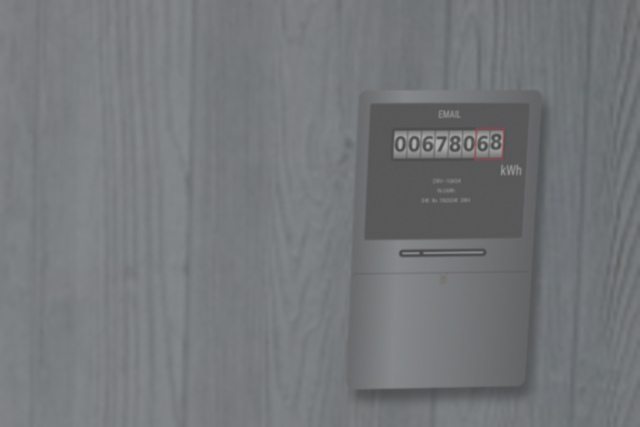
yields 6780.68 kWh
